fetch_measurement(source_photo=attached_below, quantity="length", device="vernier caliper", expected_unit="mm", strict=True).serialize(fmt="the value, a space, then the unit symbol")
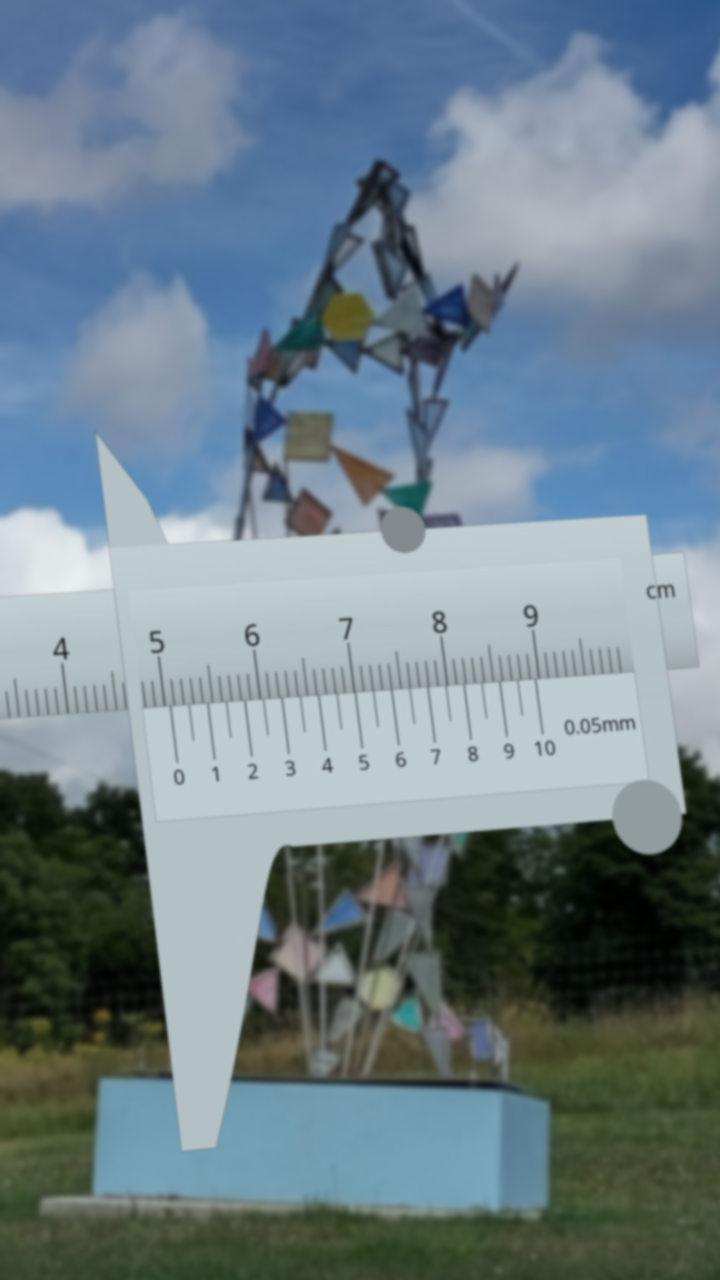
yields 50.6 mm
